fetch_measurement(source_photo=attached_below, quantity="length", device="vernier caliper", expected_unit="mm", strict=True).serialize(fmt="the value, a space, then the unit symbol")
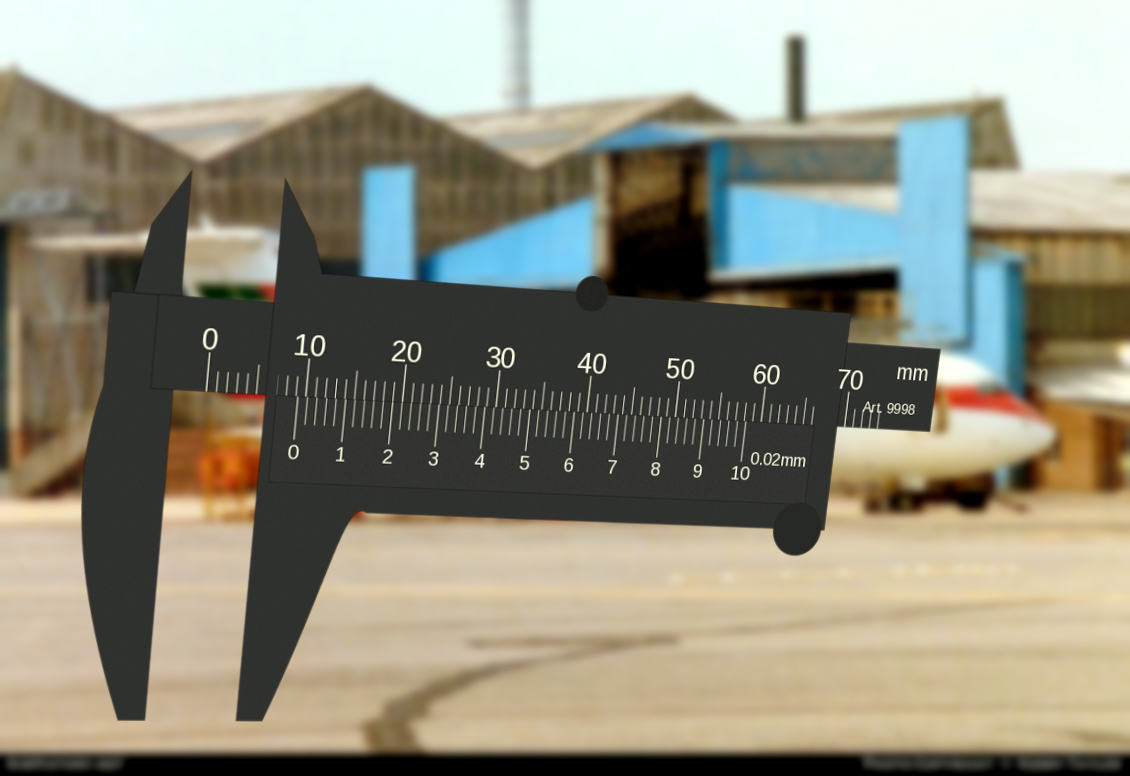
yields 9.2 mm
